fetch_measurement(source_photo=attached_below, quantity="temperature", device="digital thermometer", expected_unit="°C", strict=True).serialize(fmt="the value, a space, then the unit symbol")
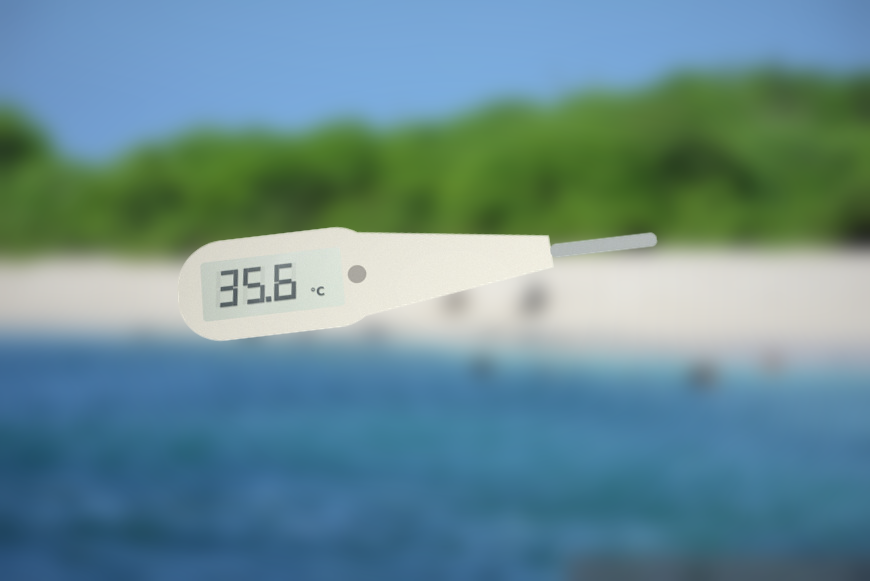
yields 35.6 °C
